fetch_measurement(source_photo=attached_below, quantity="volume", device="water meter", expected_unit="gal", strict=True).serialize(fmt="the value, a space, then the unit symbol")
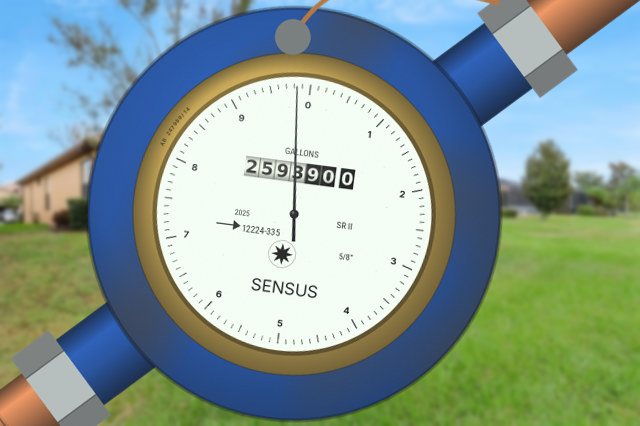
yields 2593899.8 gal
